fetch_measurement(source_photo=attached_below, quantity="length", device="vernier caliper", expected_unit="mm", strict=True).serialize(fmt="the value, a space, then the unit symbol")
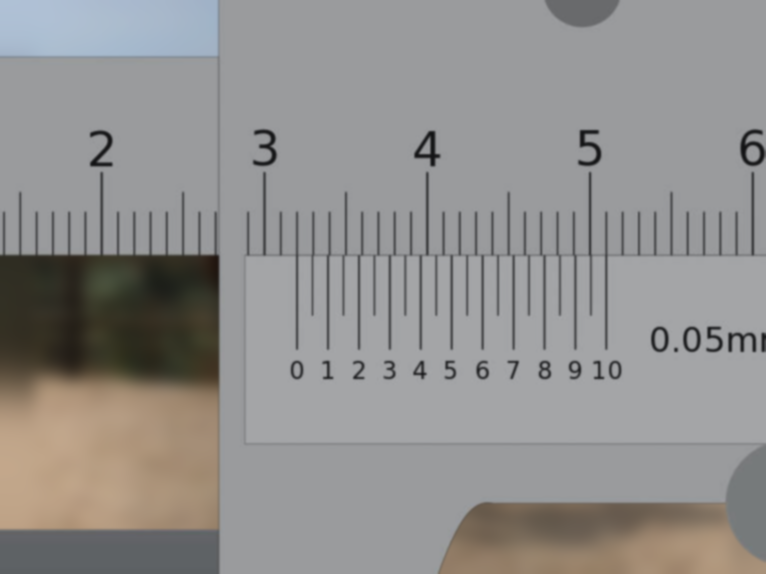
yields 32.0 mm
